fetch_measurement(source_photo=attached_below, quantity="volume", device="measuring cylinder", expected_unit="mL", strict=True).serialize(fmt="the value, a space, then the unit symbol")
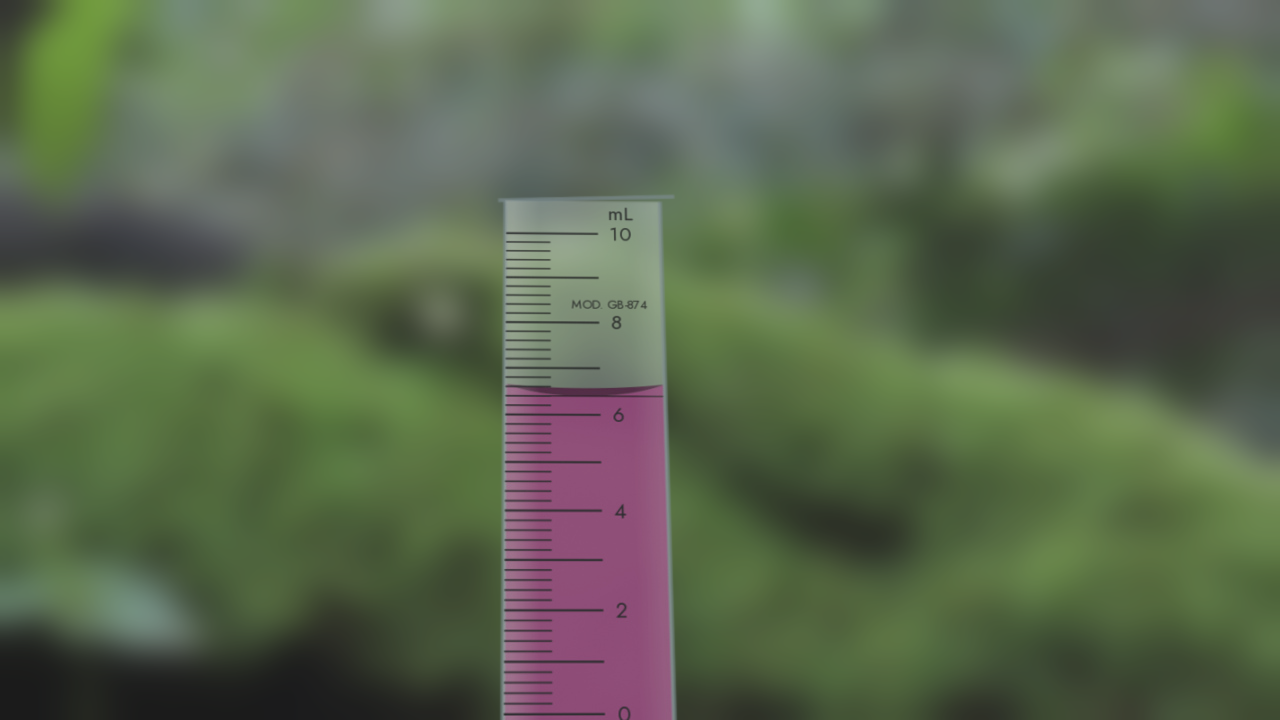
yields 6.4 mL
